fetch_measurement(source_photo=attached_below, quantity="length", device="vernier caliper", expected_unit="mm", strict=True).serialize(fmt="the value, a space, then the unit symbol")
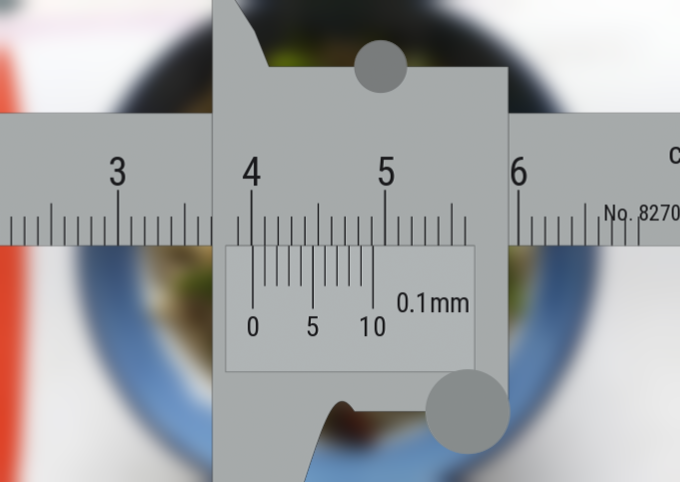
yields 40.1 mm
